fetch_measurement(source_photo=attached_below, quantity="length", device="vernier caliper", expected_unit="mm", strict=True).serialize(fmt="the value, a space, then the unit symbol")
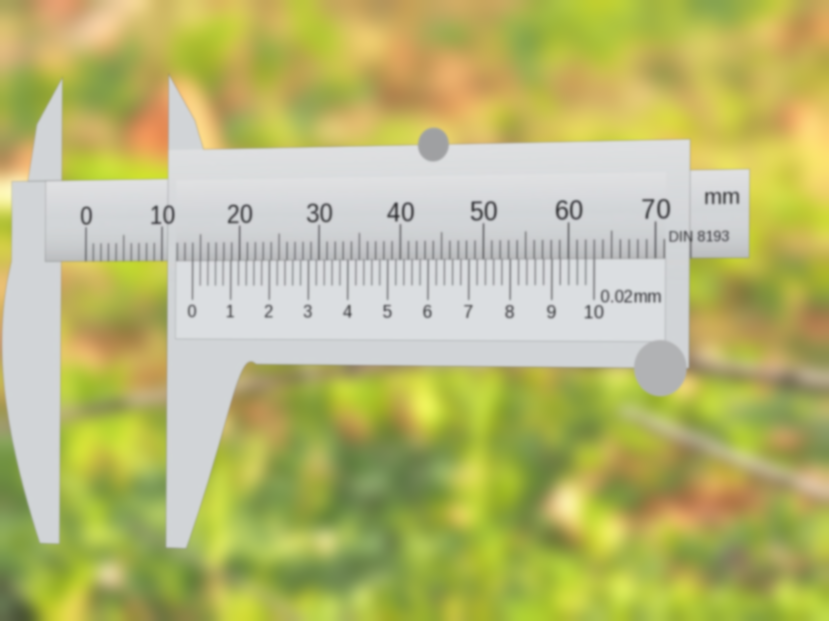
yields 14.0 mm
